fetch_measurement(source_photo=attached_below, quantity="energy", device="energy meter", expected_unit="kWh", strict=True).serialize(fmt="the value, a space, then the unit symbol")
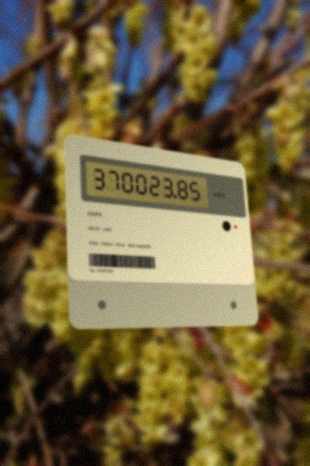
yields 370023.85 kWh
